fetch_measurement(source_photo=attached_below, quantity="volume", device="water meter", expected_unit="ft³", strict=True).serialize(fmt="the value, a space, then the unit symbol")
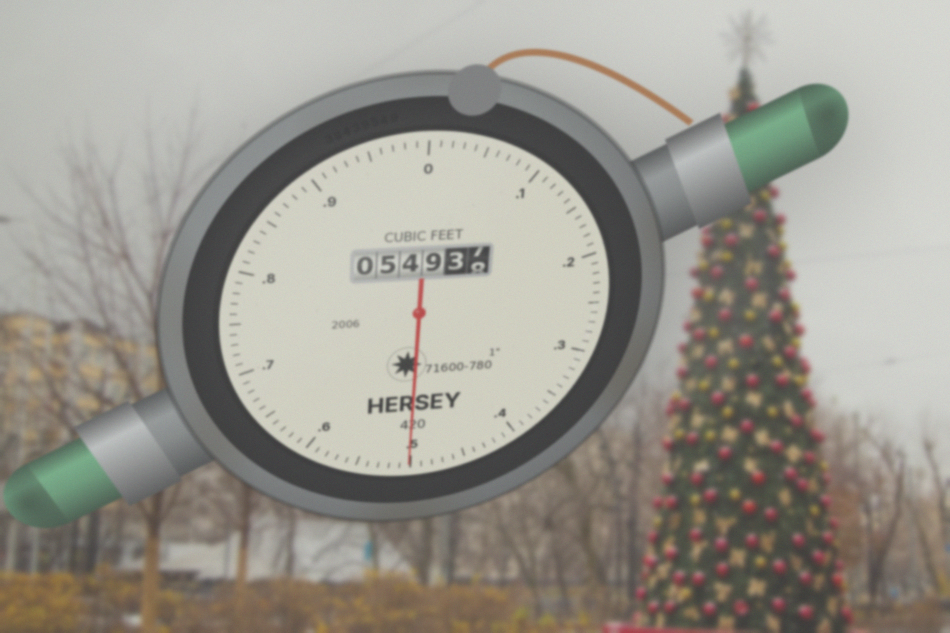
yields 54937.50 ft³
